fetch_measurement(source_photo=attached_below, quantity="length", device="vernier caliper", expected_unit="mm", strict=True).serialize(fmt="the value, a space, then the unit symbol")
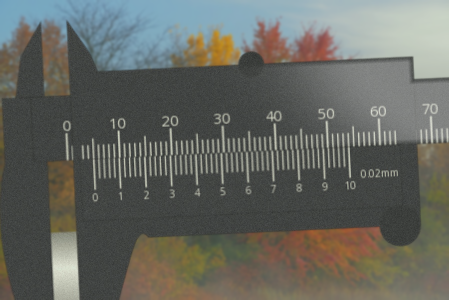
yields 5.0 mm
